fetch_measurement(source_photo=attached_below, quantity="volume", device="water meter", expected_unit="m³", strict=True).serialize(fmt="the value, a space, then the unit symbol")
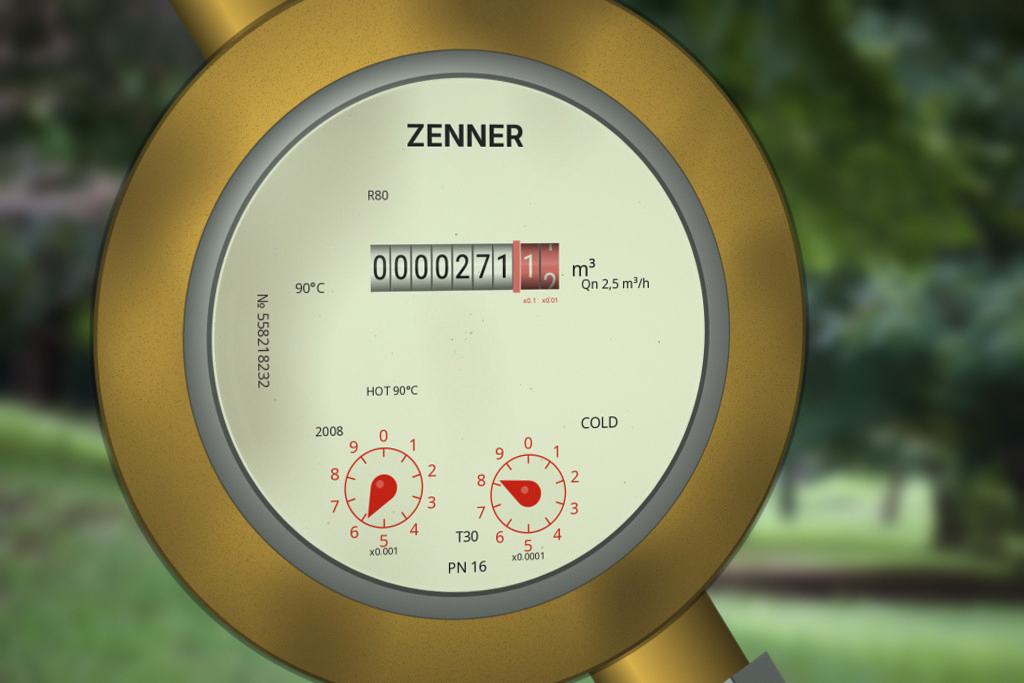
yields 271.1158 m³
